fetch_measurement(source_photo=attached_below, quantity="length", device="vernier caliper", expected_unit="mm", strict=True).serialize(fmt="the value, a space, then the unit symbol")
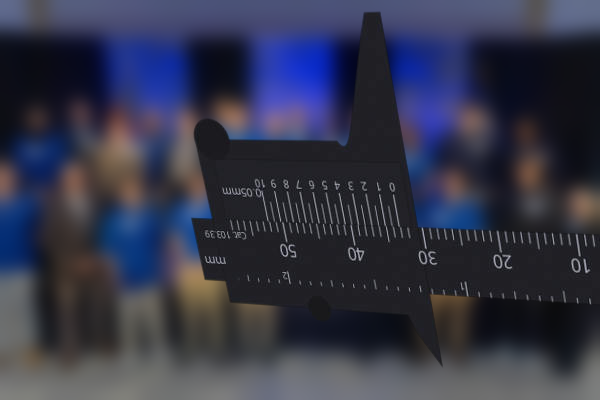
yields 33.2 mm
